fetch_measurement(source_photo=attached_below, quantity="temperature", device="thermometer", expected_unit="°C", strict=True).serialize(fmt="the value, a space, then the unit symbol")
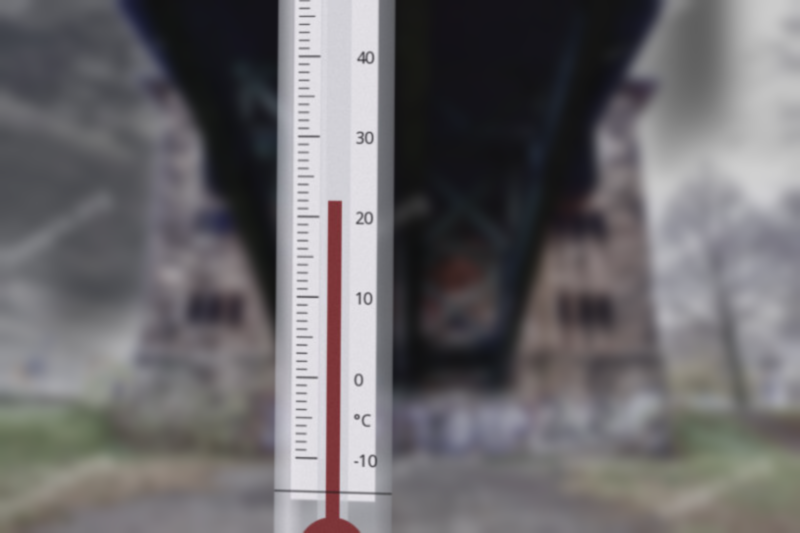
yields 22 °C
